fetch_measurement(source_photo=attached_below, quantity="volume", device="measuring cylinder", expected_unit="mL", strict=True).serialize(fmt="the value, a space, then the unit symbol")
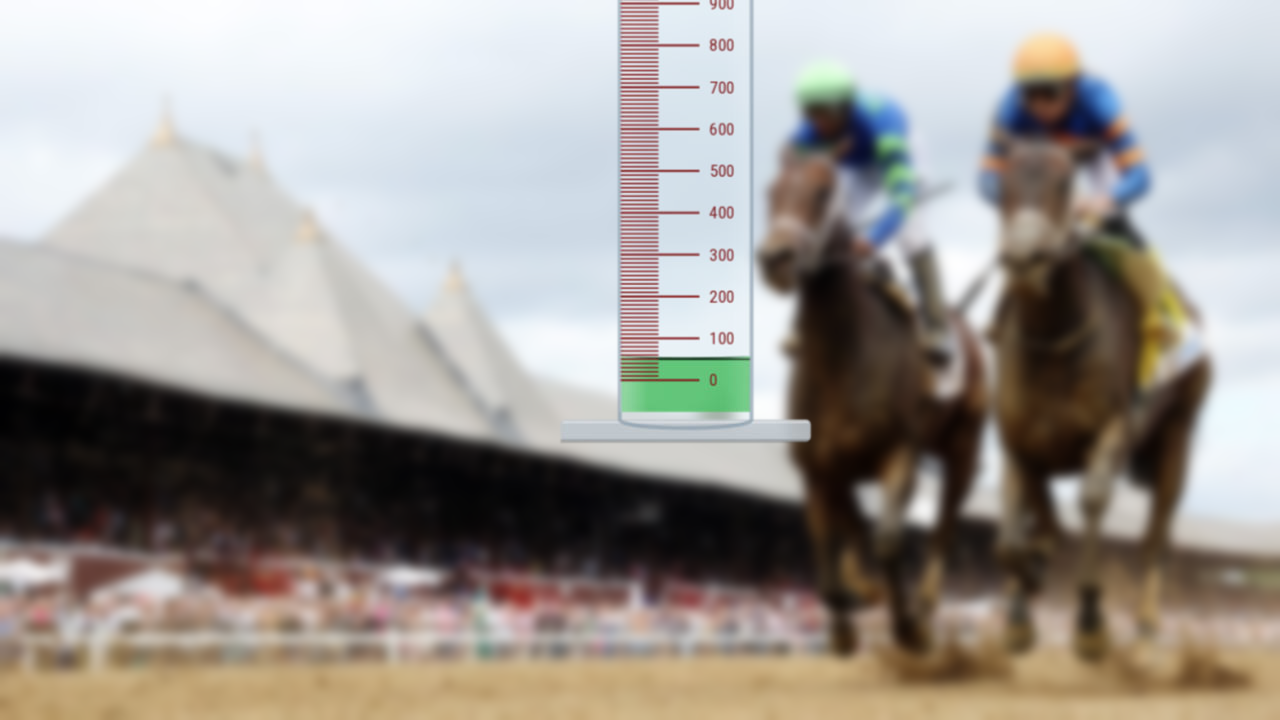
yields 50 mL
